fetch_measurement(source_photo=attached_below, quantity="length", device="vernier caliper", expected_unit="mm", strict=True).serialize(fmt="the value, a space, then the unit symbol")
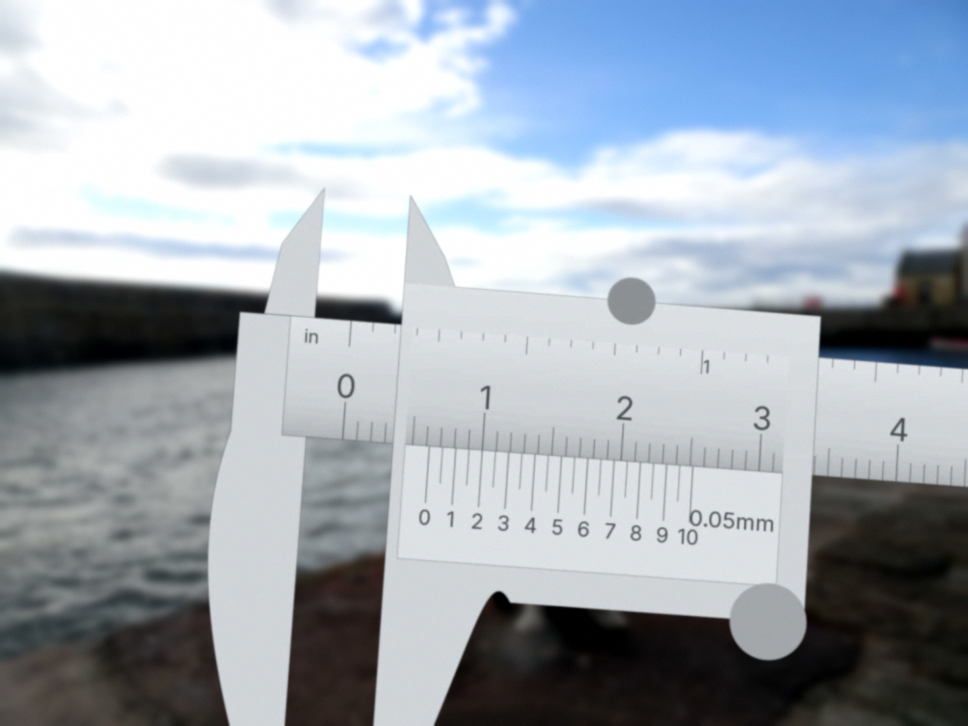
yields 6.2 mm
